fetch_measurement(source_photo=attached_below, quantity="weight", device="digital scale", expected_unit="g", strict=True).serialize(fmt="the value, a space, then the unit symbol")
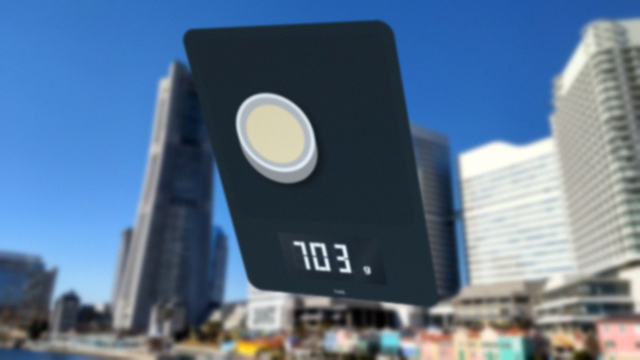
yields 703 g
